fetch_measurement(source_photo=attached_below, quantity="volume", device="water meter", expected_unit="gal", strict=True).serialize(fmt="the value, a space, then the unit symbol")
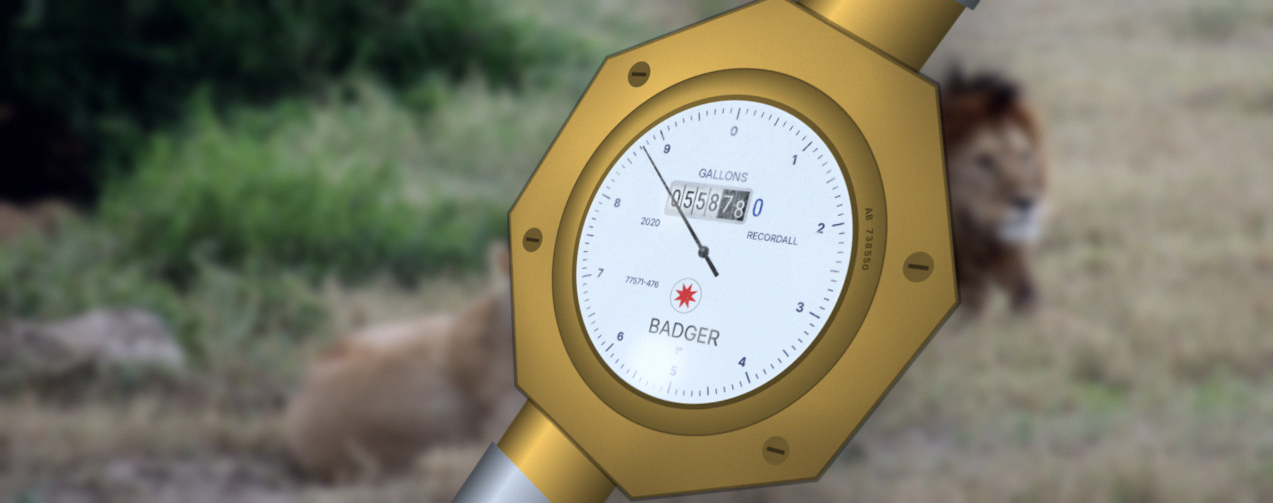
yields 558778.7 gal
